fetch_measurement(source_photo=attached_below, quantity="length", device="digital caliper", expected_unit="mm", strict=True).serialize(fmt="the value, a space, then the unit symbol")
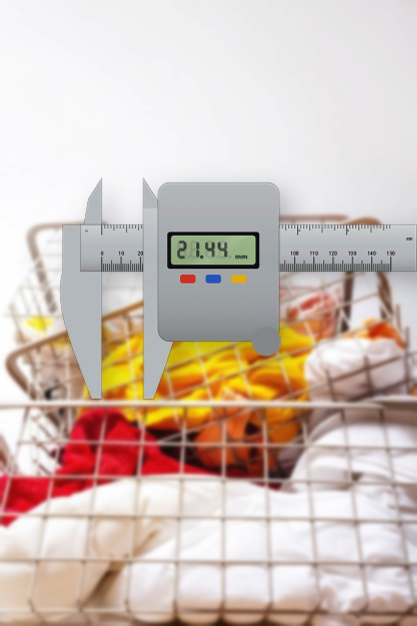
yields 21.44 mm
